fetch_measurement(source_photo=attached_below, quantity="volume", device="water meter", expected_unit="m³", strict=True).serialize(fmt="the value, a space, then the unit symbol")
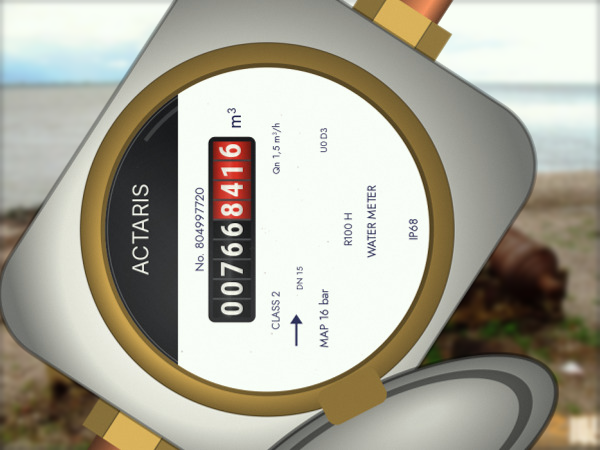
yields 766.8416 m³
